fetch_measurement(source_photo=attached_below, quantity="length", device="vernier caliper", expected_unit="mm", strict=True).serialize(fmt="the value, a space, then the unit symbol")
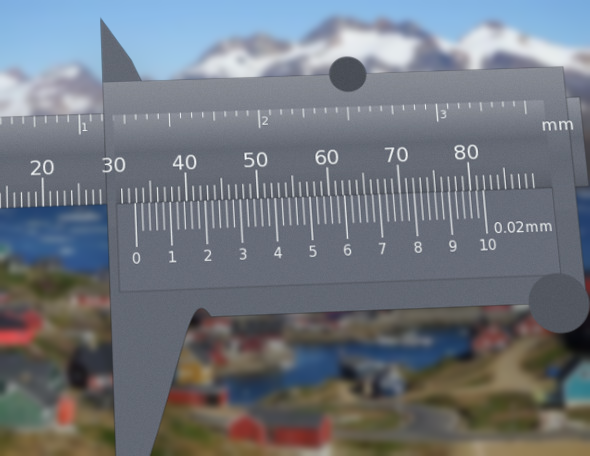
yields 32.8 mm
